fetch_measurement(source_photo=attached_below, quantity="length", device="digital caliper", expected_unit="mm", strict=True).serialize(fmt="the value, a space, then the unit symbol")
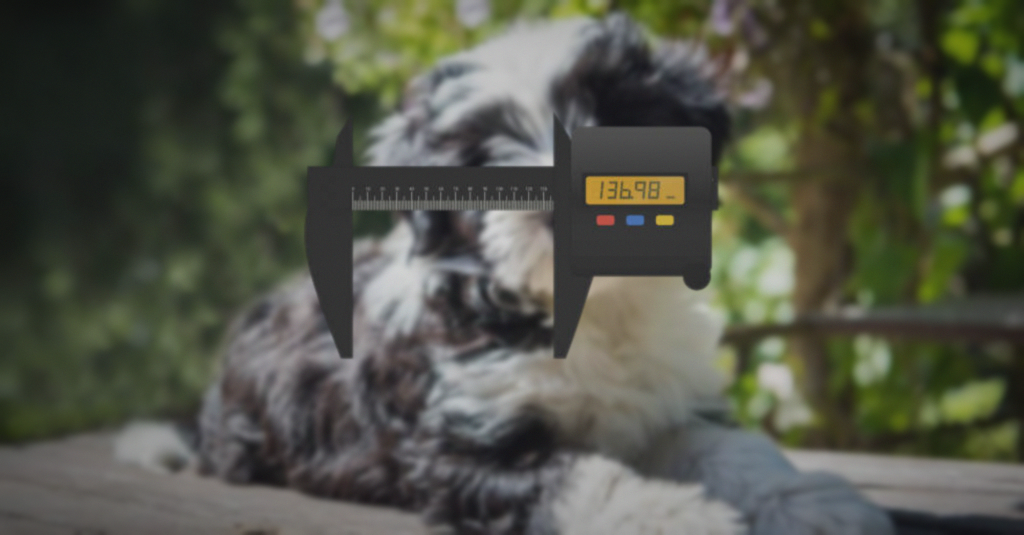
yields 136.98 mm
